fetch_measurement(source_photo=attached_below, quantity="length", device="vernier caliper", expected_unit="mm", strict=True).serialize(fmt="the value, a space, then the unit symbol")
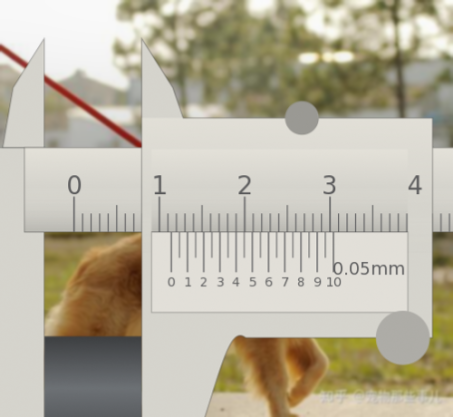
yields 11.4 mm
